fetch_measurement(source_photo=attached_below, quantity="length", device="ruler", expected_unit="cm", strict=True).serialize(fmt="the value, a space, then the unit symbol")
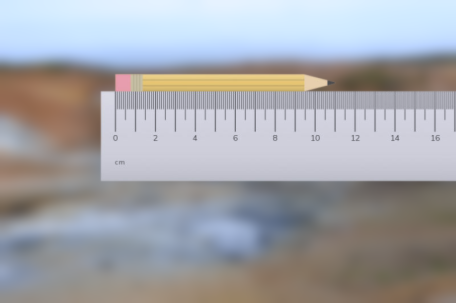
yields 11 cm
